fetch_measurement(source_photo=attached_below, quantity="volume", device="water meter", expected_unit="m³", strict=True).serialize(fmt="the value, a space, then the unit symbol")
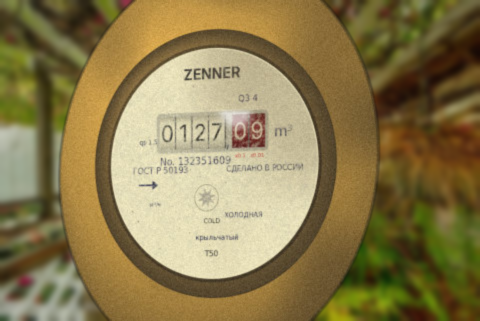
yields 127.09 m³
